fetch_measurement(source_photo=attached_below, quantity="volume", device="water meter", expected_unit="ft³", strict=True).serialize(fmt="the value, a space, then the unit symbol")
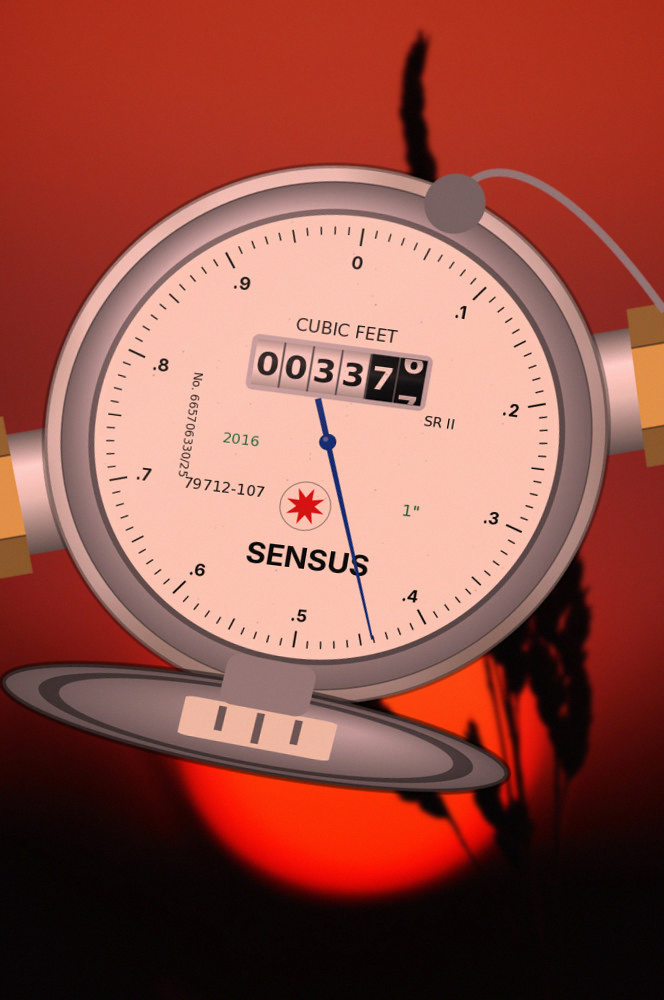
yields 3376.44 ft³
